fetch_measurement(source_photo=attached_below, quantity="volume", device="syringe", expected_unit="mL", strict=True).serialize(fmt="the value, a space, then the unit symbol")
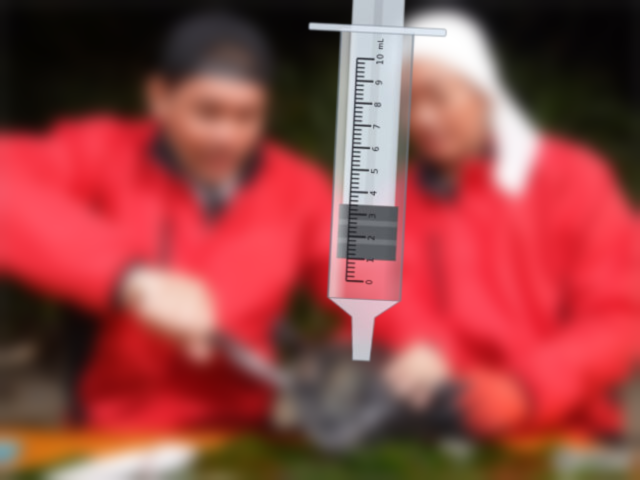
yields 1 mL
